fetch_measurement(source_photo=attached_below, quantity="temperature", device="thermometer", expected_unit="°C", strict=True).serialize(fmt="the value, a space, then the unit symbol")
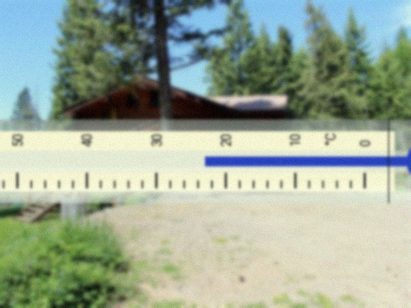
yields 23 °C
